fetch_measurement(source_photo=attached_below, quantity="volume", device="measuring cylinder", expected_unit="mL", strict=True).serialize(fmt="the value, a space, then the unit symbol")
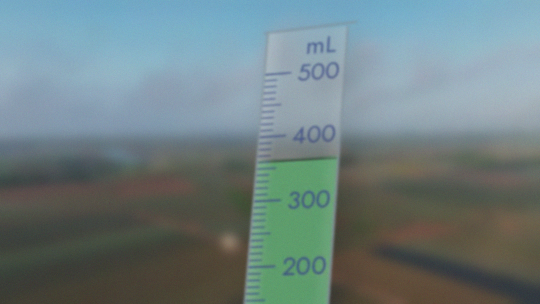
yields 360 mL
